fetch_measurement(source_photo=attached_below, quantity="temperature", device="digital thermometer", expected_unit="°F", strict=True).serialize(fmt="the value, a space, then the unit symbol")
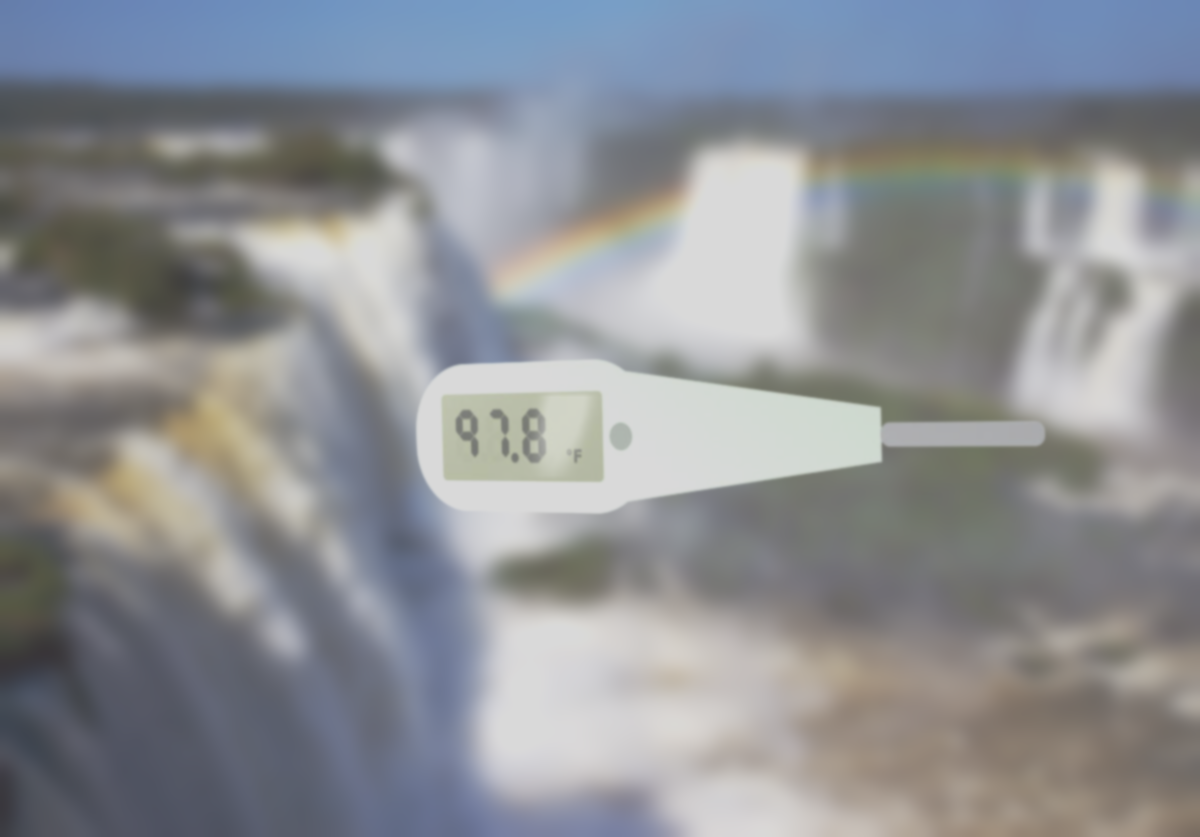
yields 97.8 °F
